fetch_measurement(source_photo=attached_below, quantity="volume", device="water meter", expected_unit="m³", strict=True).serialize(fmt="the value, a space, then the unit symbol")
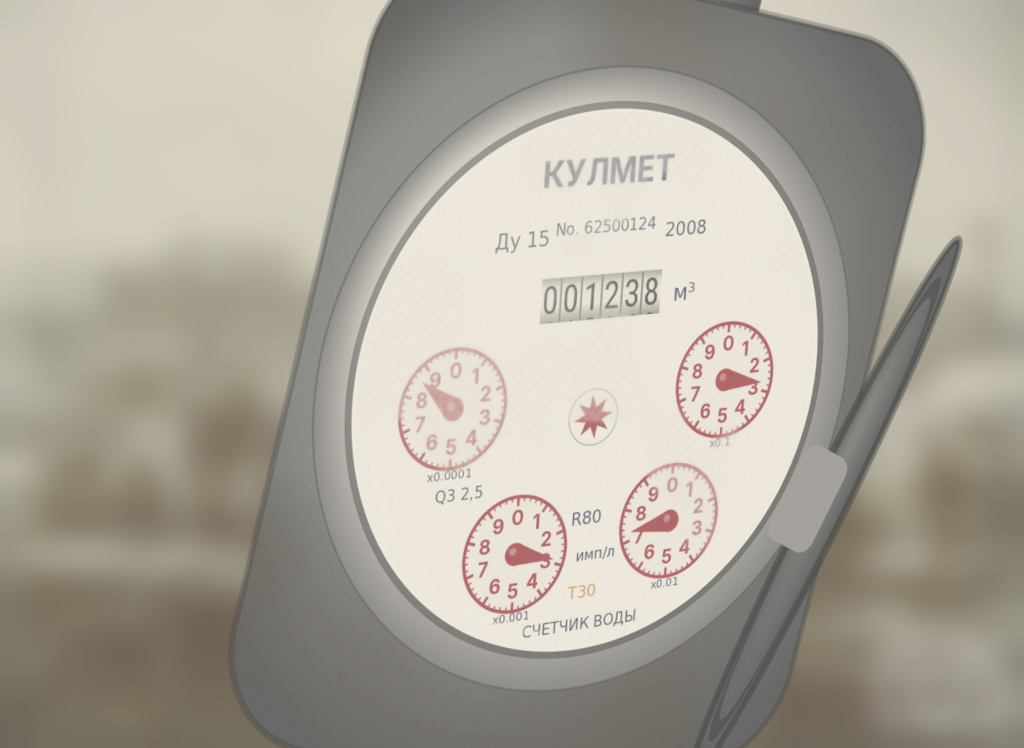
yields 1238.2728 m³
